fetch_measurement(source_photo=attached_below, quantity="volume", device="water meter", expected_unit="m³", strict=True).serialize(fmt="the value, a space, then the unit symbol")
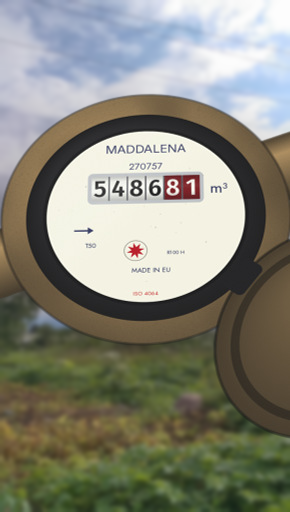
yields 5486.81 m³
